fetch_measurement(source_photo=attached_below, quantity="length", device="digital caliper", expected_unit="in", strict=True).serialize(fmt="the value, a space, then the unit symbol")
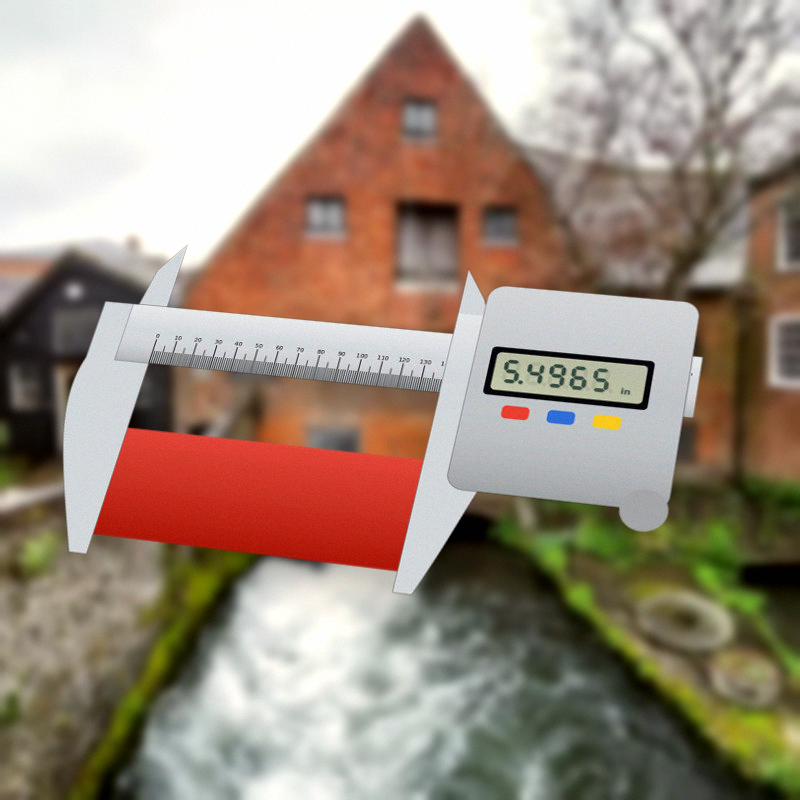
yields 5.4965 in
